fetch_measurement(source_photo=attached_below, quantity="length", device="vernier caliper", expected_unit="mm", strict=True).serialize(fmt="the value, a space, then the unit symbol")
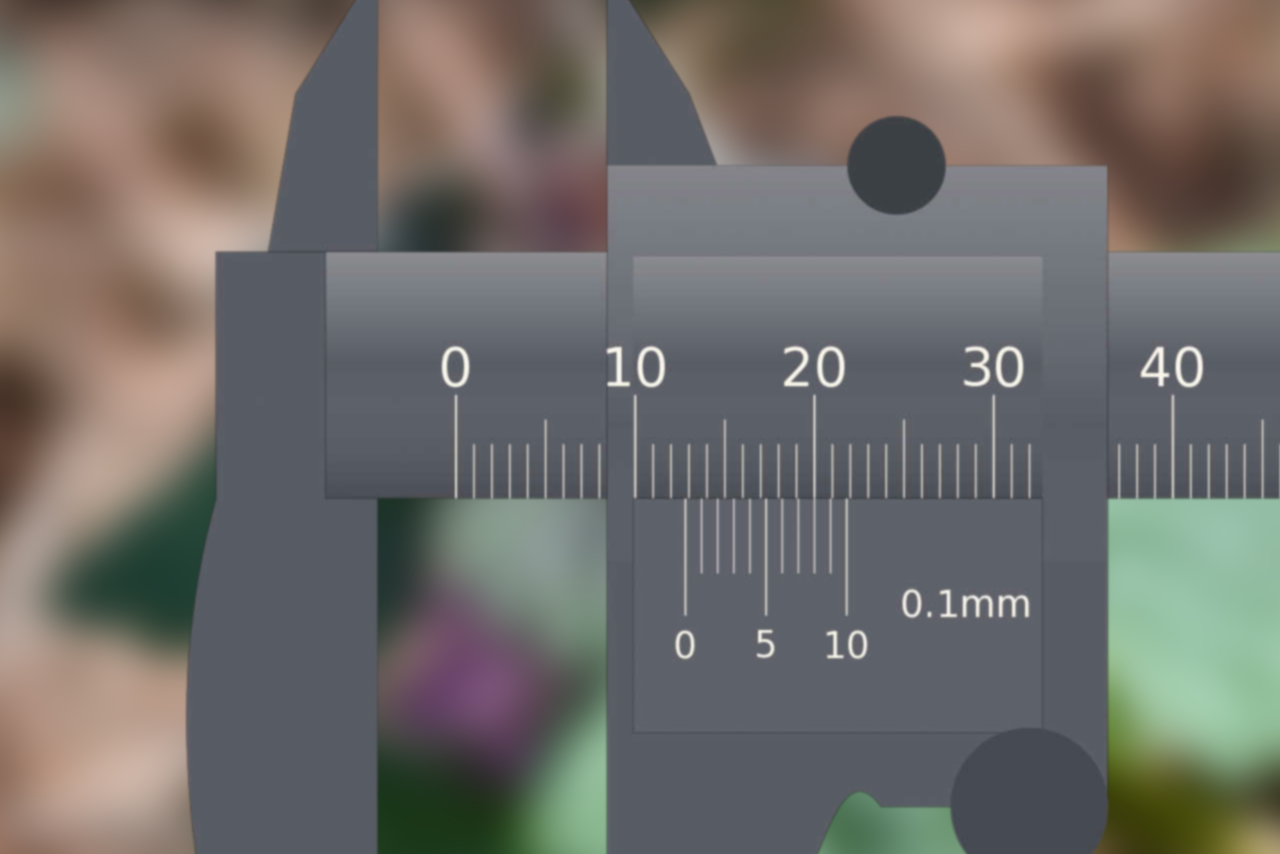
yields 12.8 mm
